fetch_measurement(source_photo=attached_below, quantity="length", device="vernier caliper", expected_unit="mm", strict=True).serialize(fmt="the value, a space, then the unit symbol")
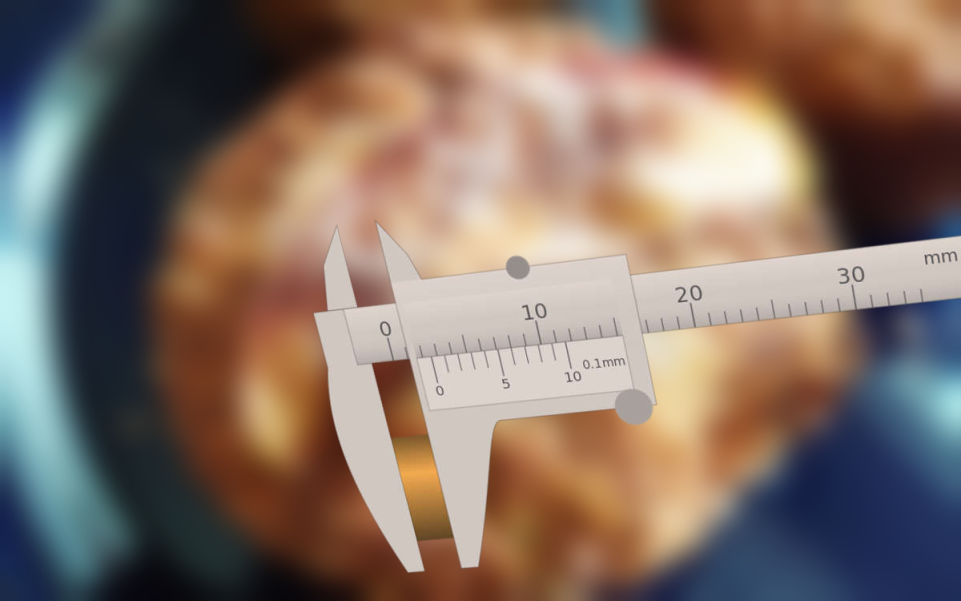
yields 2.6 mm
